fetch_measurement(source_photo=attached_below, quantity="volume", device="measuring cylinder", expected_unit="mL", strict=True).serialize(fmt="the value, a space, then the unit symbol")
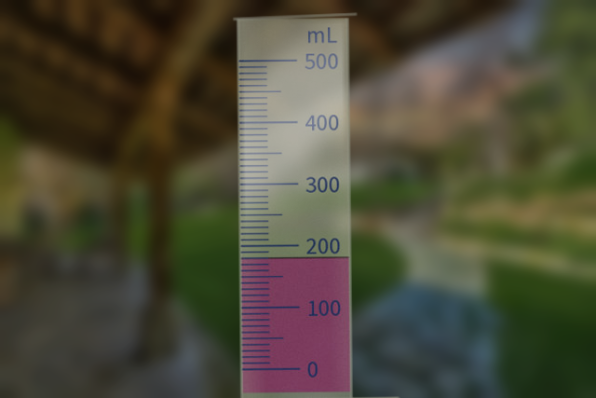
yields 180 mL
